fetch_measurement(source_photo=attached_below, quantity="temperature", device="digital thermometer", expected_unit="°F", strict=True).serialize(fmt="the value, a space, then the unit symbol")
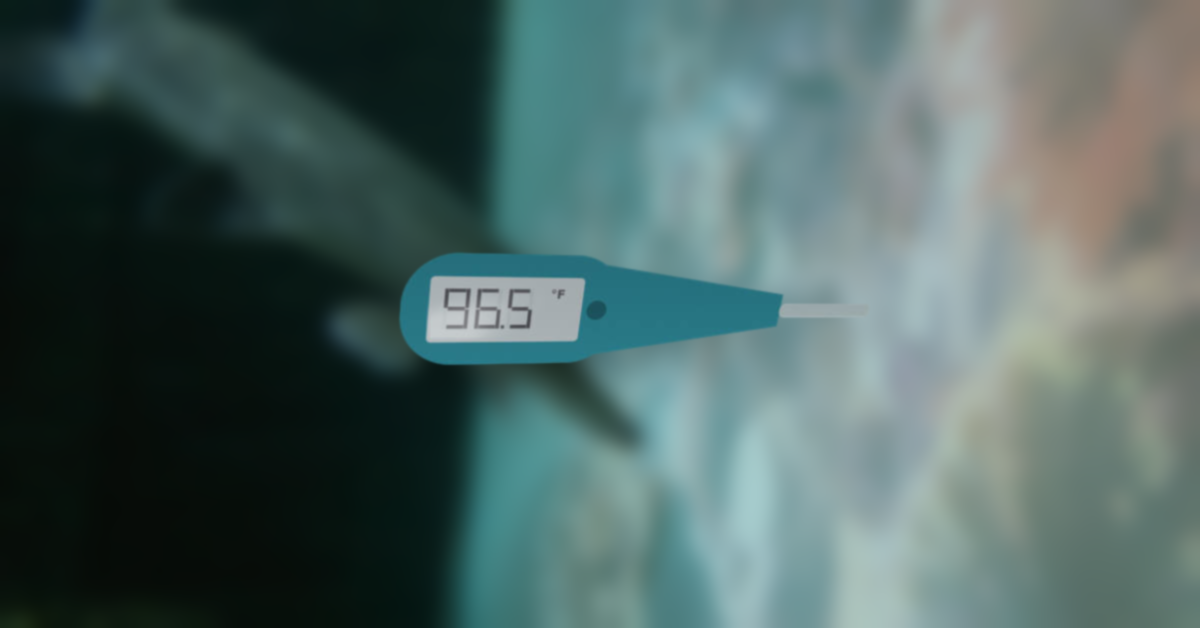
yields 96.5 °F
